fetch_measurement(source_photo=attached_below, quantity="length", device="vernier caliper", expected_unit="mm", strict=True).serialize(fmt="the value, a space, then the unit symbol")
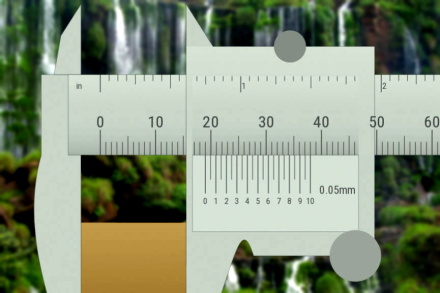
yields 19.0 mm
